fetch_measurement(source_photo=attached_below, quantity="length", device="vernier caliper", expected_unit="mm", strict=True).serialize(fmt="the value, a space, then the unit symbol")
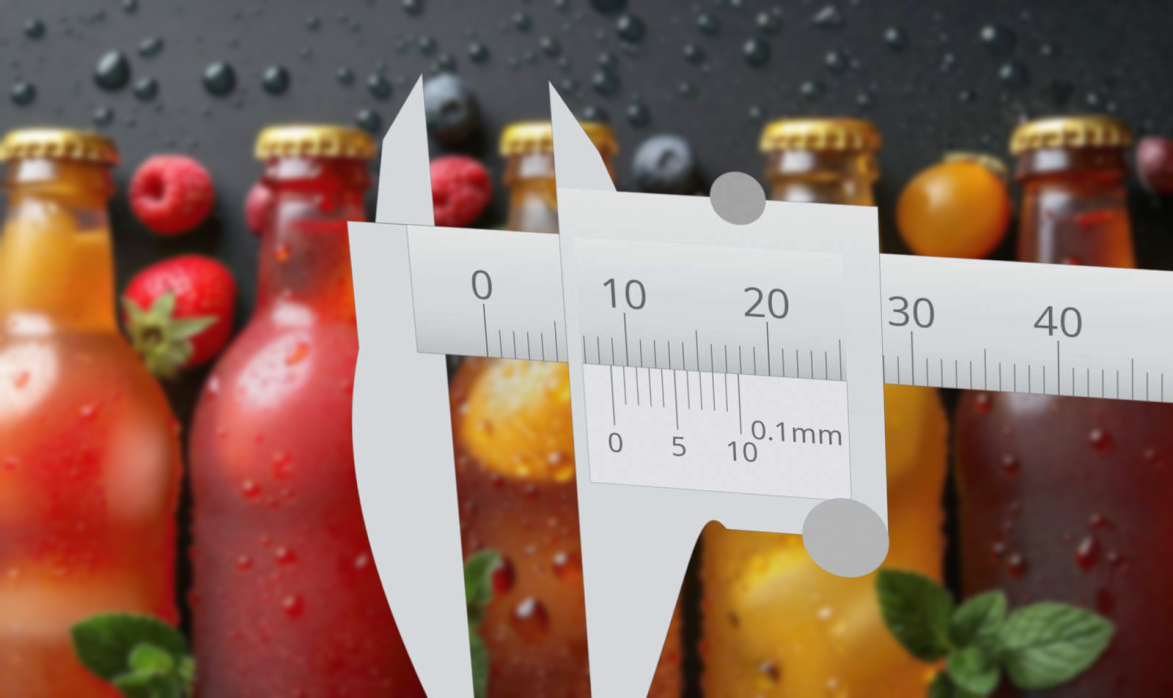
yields 8.8 mm
